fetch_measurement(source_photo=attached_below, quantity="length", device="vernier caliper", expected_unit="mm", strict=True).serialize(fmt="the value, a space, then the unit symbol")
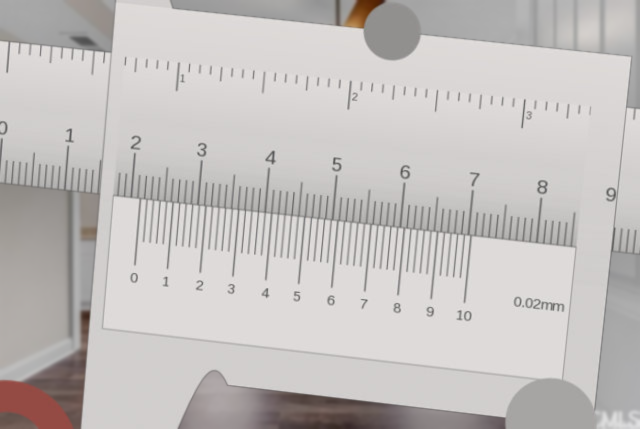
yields 21.4 mm
